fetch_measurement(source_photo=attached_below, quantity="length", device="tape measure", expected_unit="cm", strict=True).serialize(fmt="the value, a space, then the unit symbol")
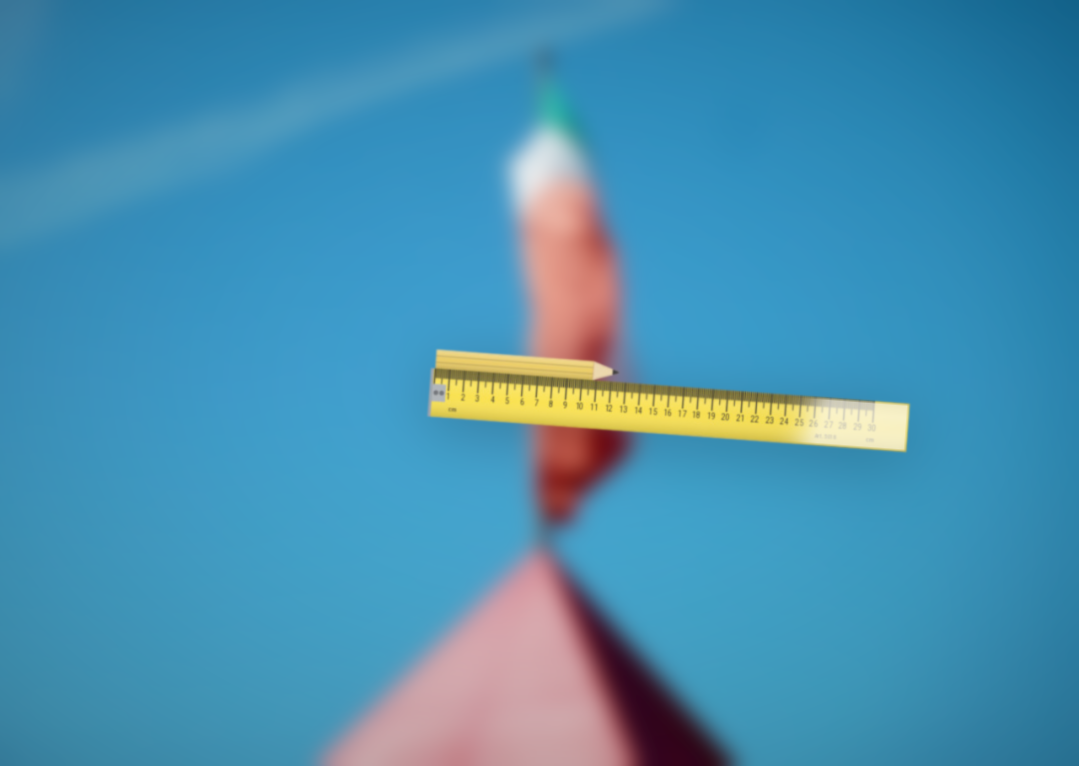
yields 12.5 cm
